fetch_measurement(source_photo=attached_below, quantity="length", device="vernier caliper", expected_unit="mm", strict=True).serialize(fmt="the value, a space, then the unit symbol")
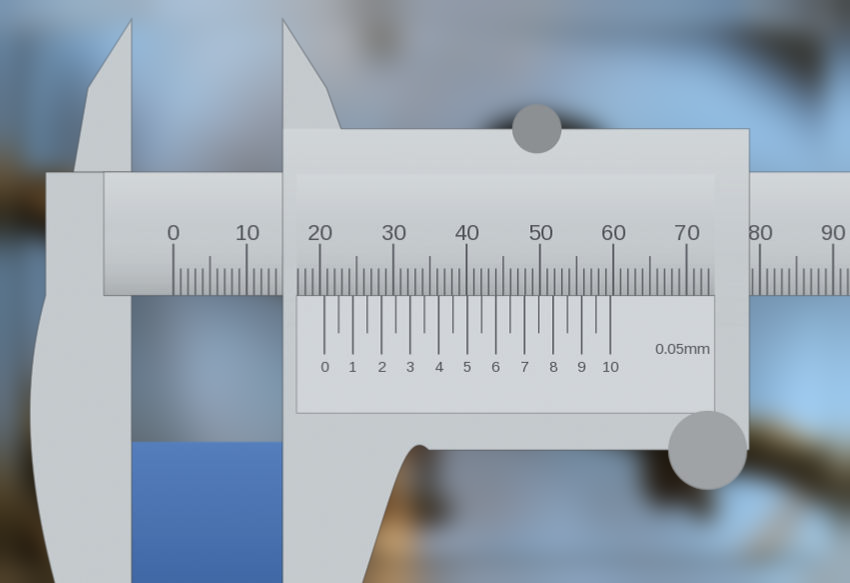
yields 20.6 mm
